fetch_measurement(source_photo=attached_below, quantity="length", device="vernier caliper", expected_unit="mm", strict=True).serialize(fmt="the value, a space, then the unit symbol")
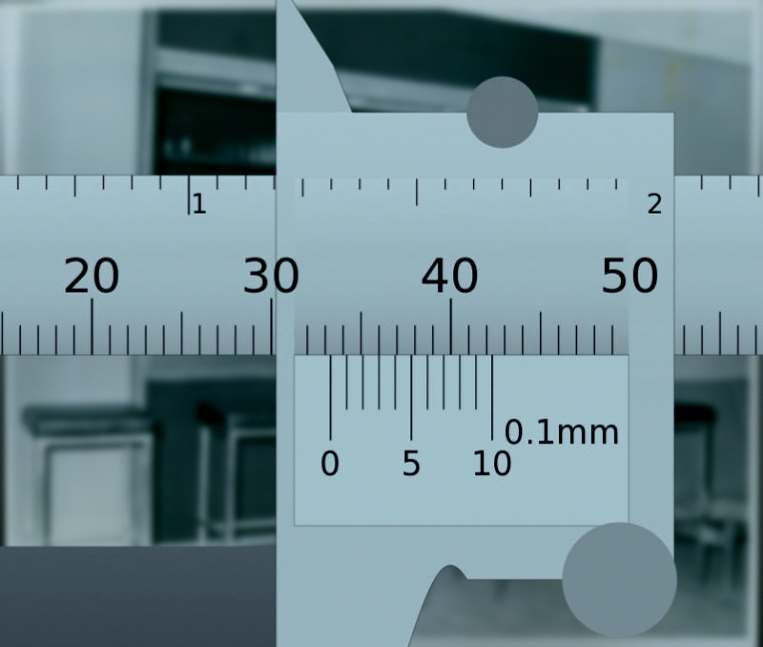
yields 33.3 mm
